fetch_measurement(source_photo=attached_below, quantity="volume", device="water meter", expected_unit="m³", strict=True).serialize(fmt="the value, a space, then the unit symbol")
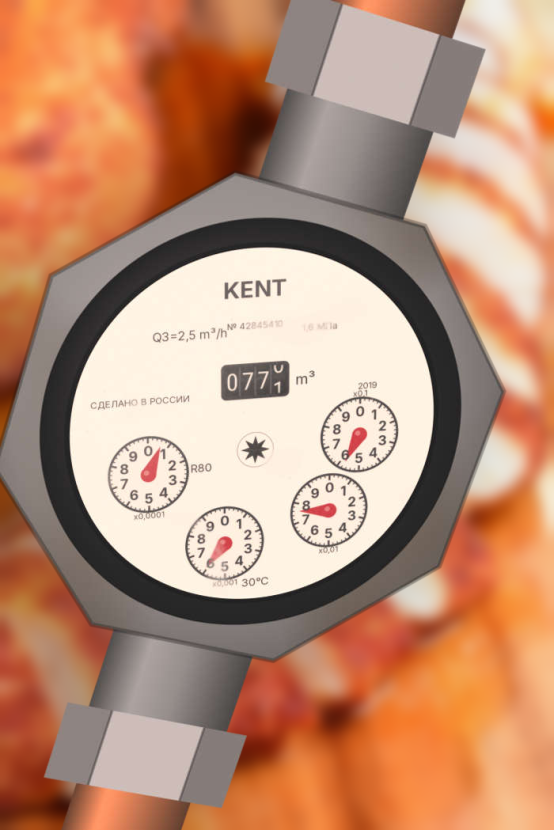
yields 770.5760 m³
